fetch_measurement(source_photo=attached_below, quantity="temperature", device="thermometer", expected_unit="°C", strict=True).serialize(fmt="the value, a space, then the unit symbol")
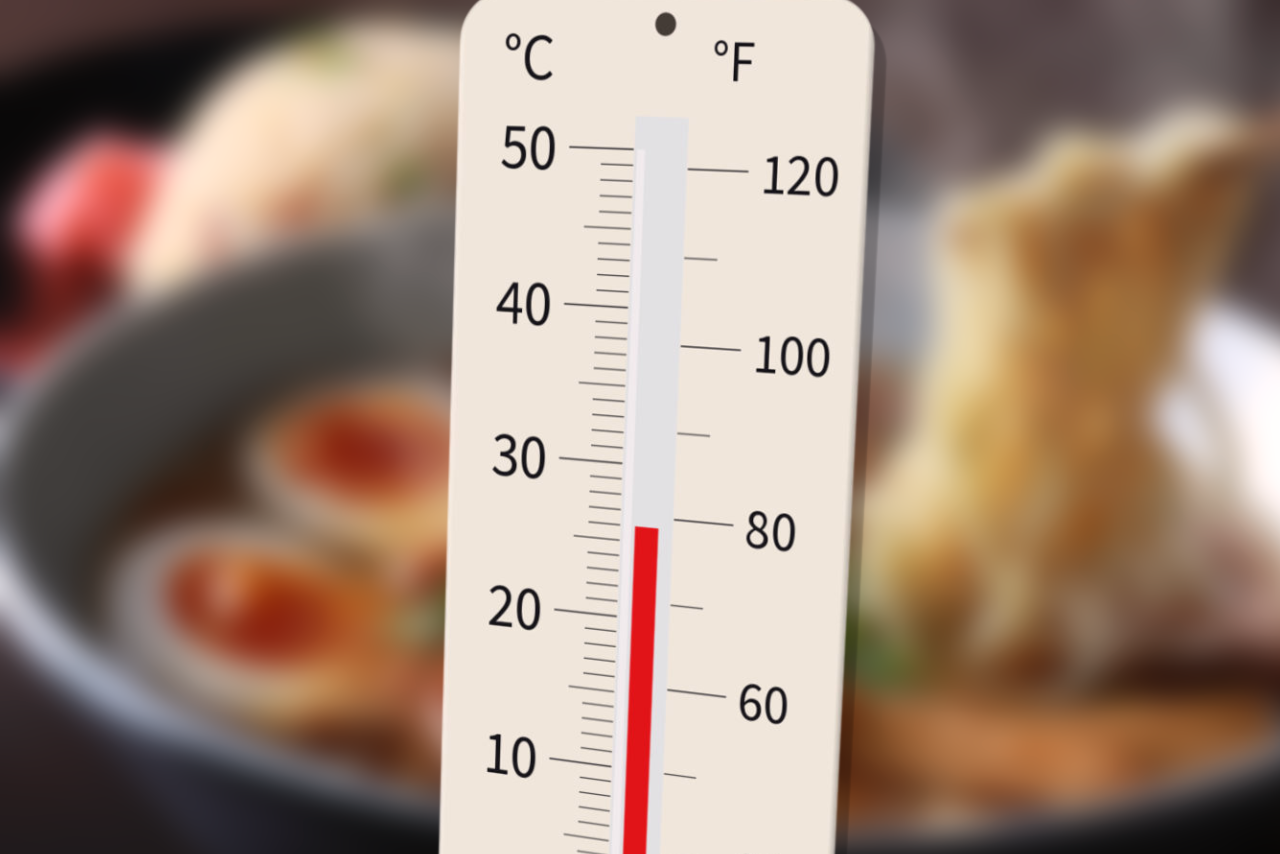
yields 26 °C
